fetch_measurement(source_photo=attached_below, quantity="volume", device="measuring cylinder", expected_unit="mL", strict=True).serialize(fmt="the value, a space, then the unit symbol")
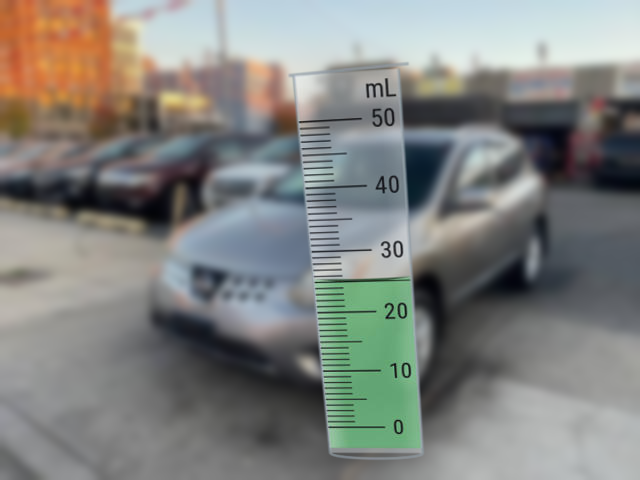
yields 25 mL
